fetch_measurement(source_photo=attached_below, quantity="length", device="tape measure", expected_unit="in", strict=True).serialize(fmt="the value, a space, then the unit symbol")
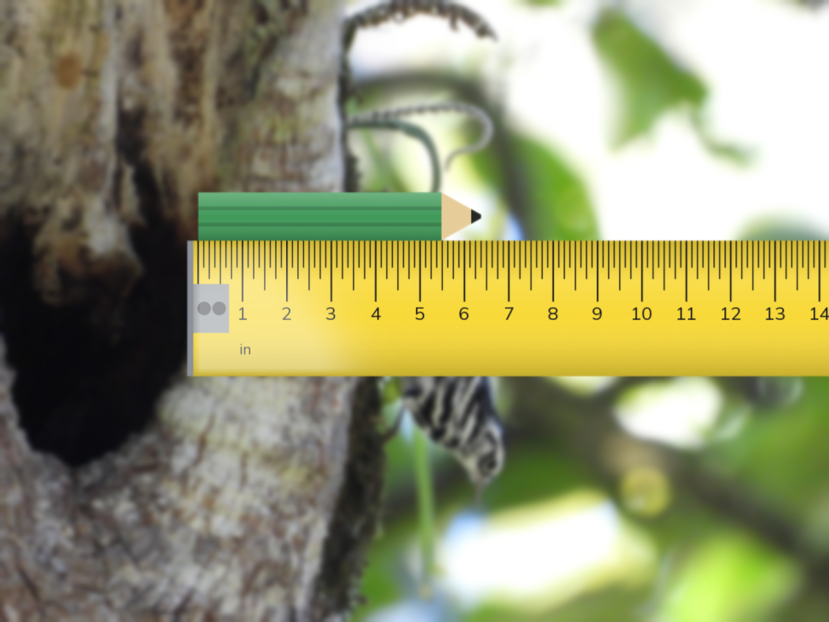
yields 6.375 in
